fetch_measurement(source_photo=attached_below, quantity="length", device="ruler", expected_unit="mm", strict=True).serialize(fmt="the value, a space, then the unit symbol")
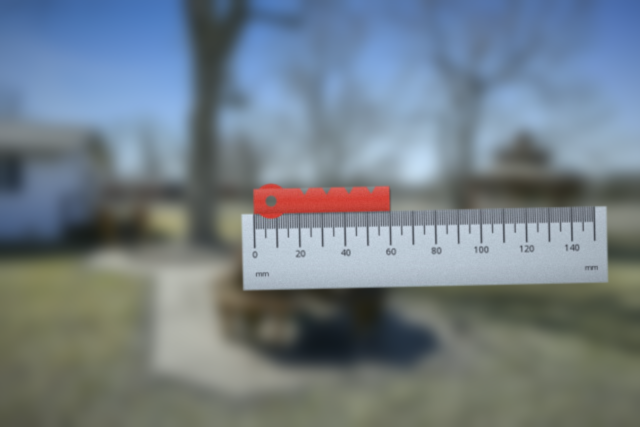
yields 60 mm
